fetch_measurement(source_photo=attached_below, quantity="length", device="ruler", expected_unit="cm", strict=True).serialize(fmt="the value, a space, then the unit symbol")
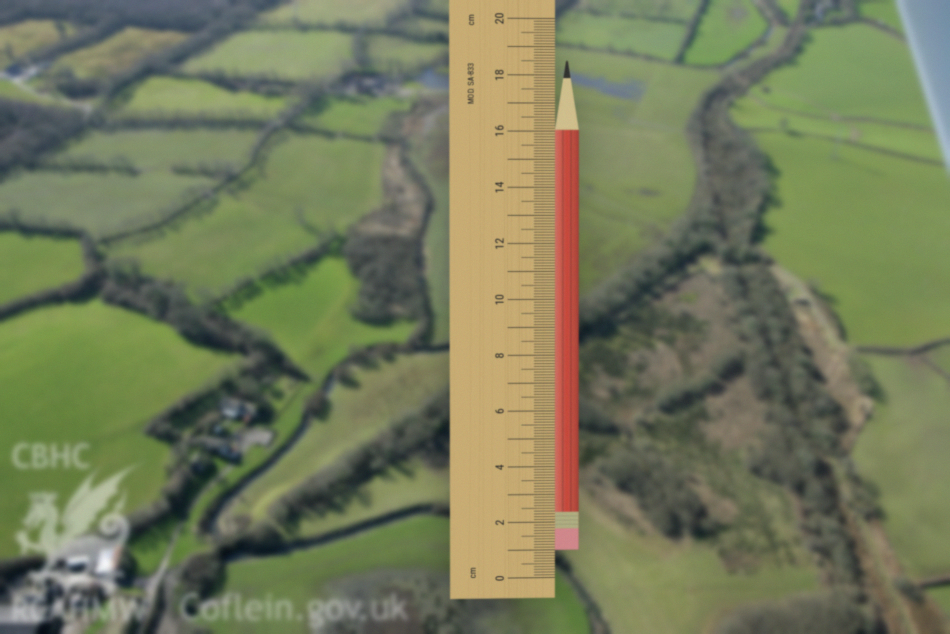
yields 17.5 cm
